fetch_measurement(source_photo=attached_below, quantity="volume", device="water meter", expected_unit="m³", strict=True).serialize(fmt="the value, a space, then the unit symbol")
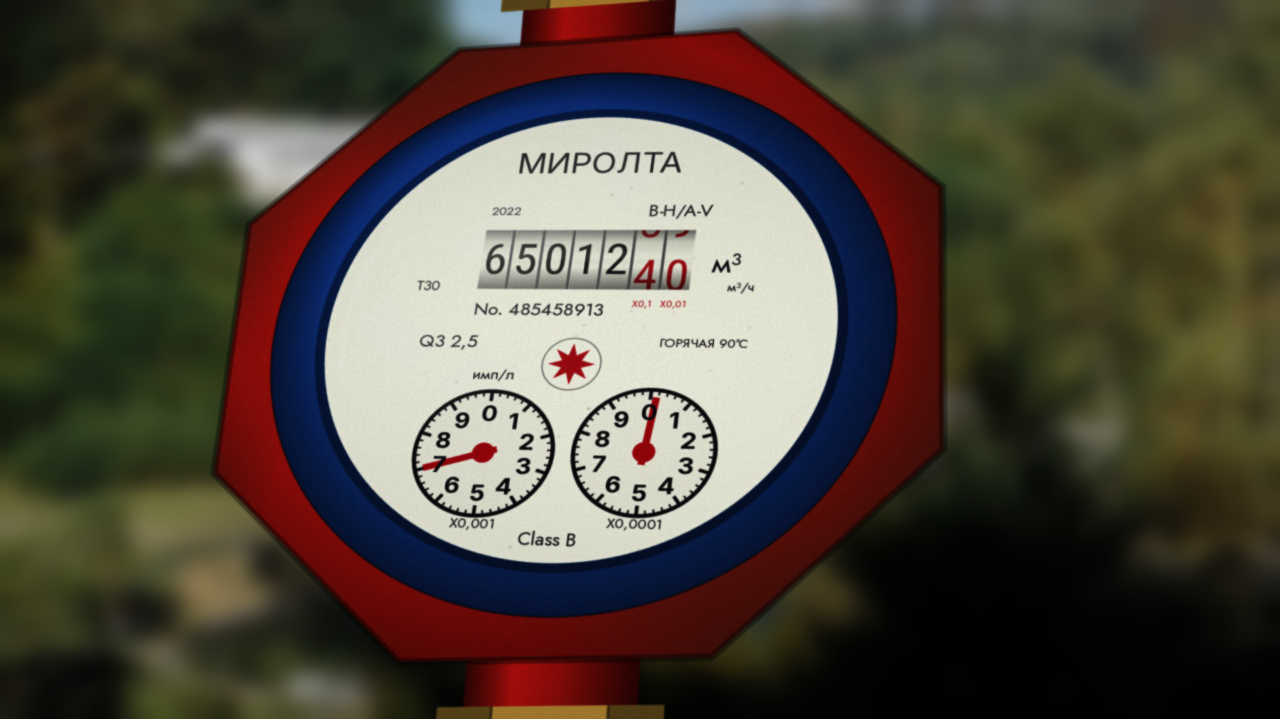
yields 65012.3970 m³
